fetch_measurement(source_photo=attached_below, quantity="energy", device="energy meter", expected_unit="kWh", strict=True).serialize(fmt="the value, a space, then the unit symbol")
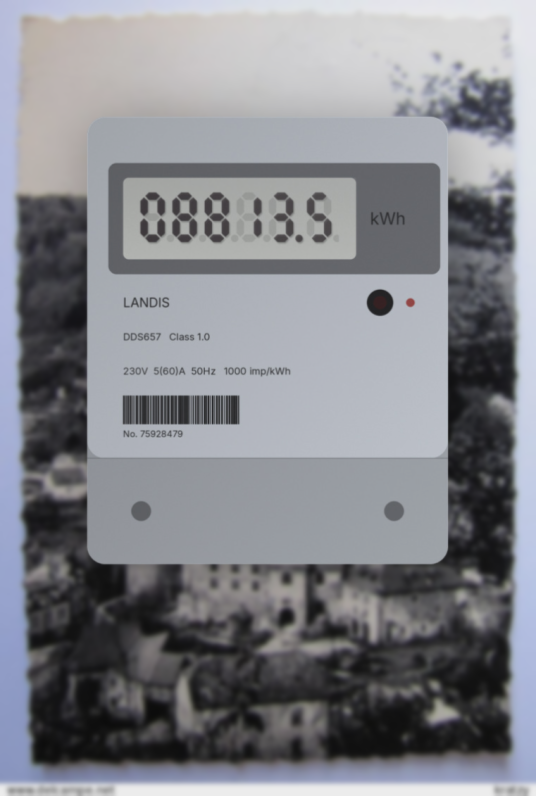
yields 8813.5 kWh
